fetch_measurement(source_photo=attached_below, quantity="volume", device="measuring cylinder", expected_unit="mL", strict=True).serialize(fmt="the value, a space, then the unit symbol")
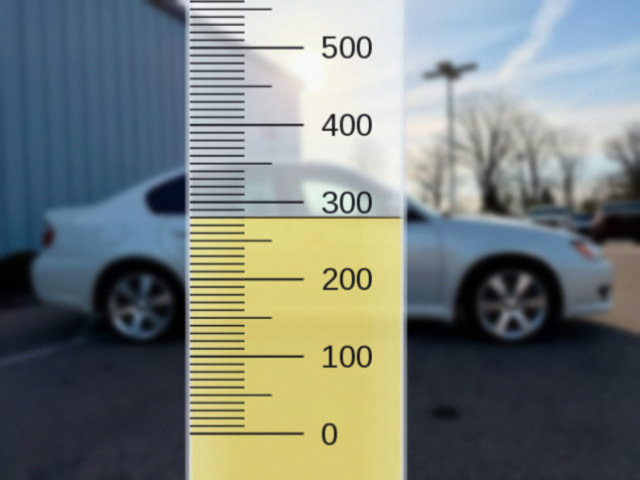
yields 280 mL
